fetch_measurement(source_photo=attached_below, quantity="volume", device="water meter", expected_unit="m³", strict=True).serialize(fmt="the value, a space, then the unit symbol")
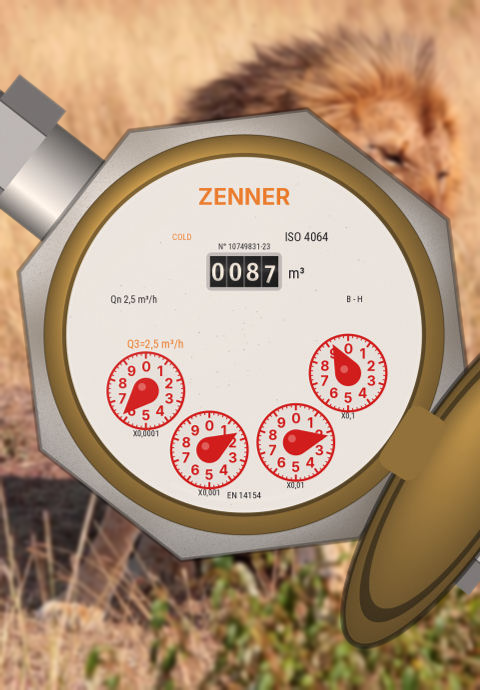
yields 86.9216 m³
